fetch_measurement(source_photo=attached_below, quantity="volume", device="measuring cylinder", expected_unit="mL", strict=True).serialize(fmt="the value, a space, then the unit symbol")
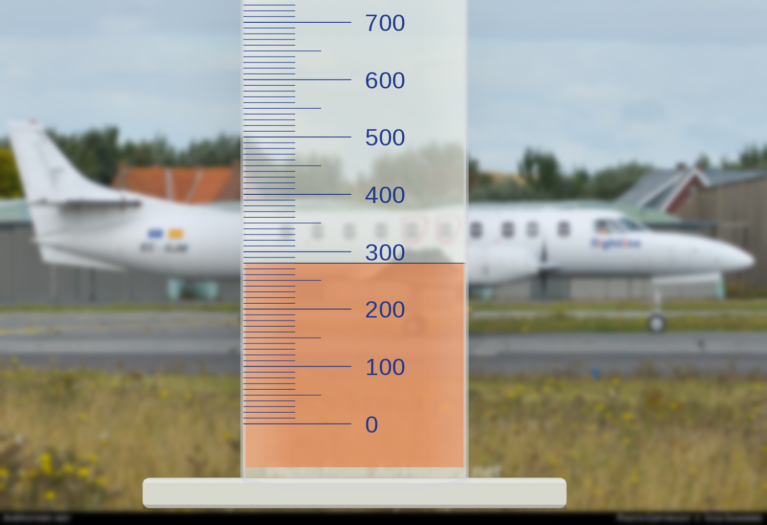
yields 280 mL
